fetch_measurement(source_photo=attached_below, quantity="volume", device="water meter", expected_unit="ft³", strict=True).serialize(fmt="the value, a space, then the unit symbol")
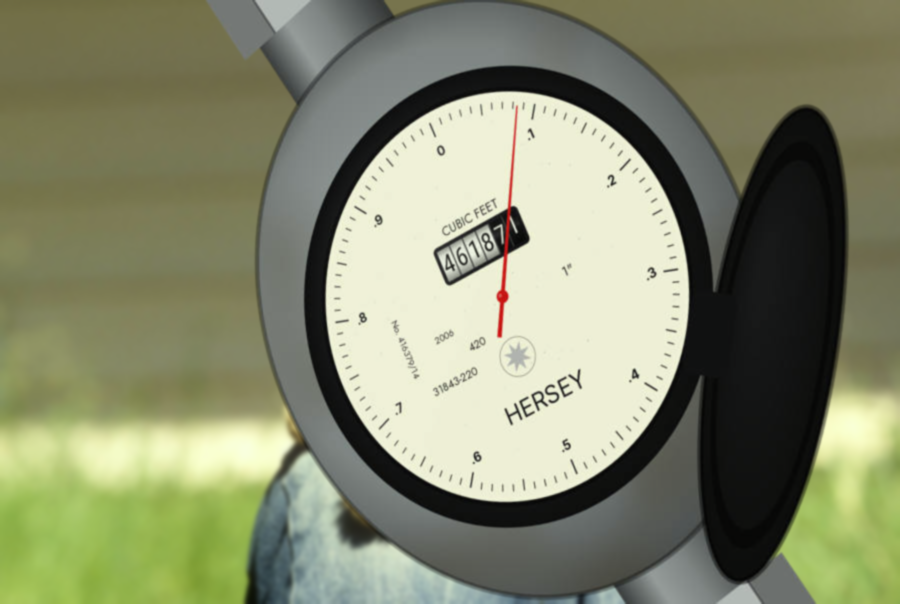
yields 461871.08 ft³
